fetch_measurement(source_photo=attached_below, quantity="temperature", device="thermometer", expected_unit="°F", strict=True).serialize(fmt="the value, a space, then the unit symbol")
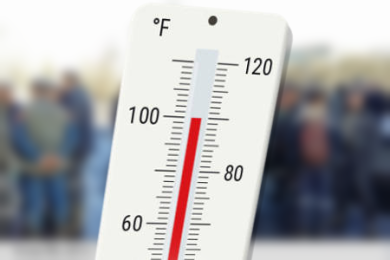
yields 100 °F
